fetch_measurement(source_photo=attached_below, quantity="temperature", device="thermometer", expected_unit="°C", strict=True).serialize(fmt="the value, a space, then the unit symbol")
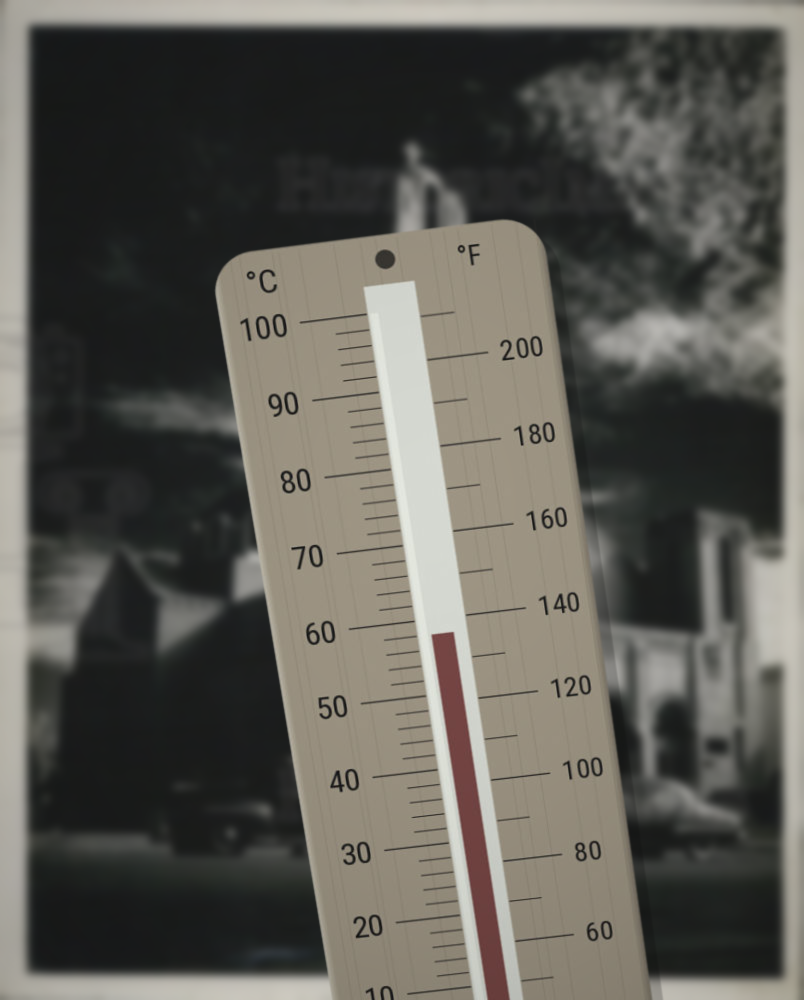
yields 58 °C
